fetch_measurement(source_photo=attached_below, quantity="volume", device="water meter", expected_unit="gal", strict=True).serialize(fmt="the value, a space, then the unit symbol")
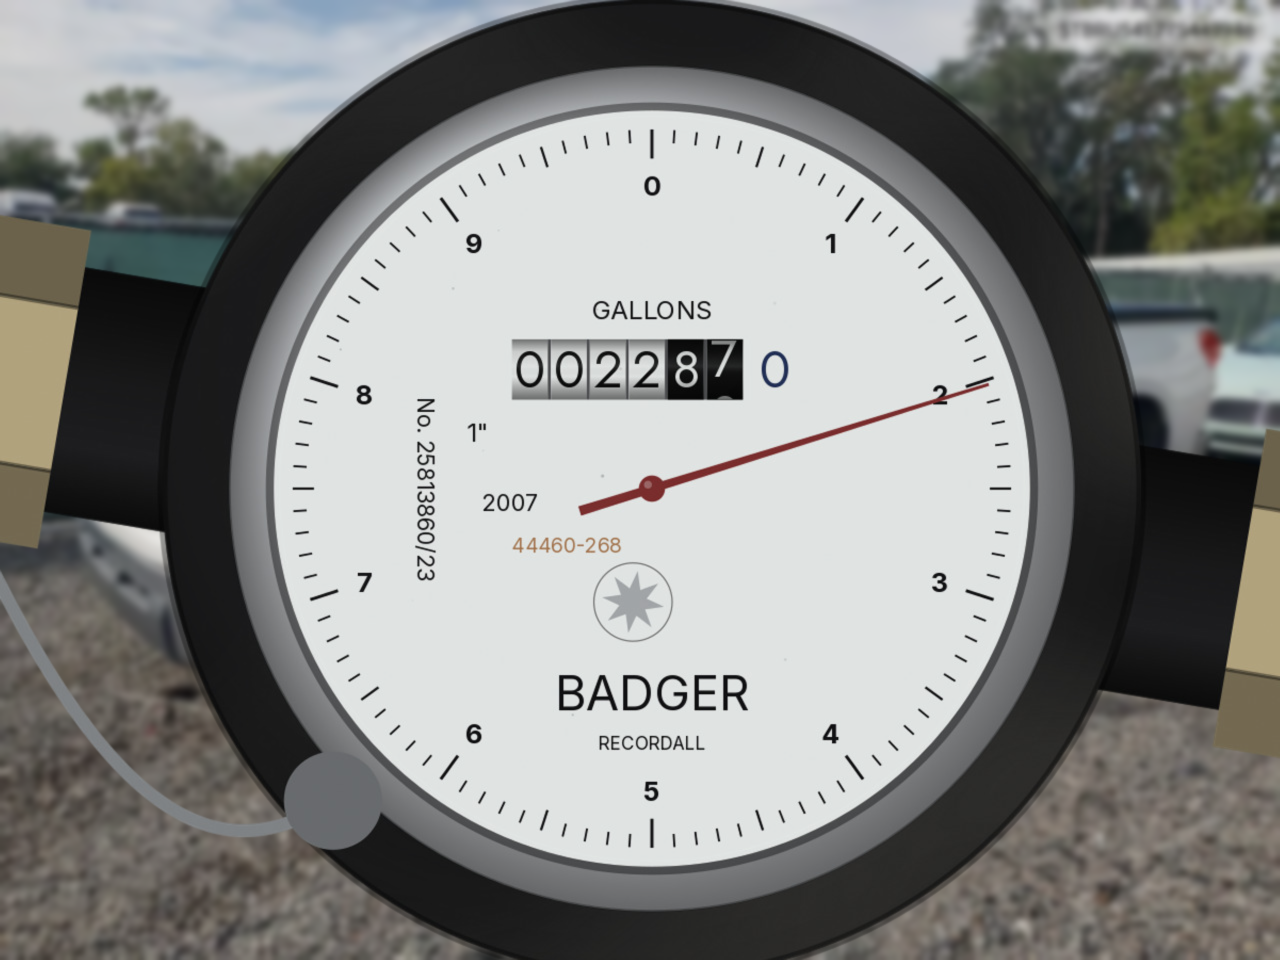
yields 22872.0 gal
